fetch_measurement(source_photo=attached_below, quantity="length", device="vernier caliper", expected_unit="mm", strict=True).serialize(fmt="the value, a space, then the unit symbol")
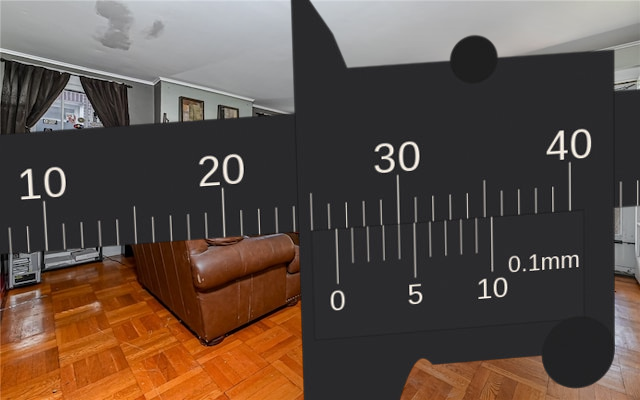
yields 26.4 mm
